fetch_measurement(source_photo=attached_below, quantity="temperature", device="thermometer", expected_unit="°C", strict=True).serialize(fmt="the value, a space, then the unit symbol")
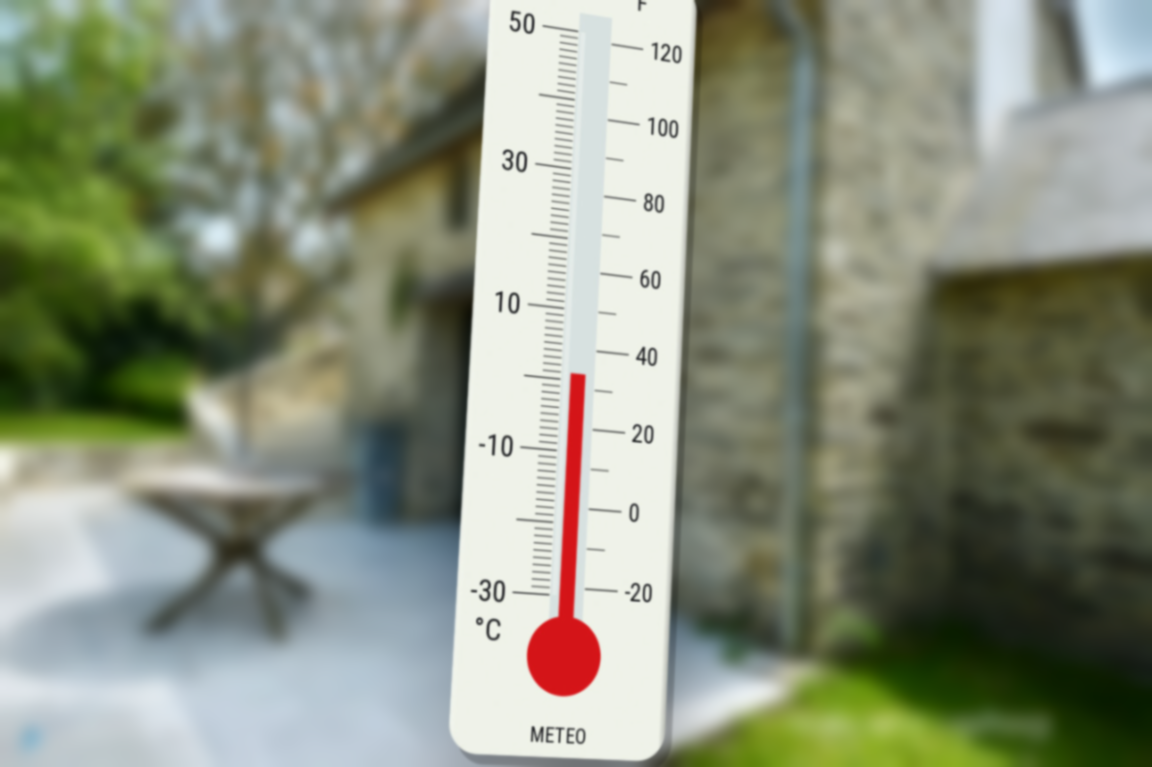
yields 1 °C
